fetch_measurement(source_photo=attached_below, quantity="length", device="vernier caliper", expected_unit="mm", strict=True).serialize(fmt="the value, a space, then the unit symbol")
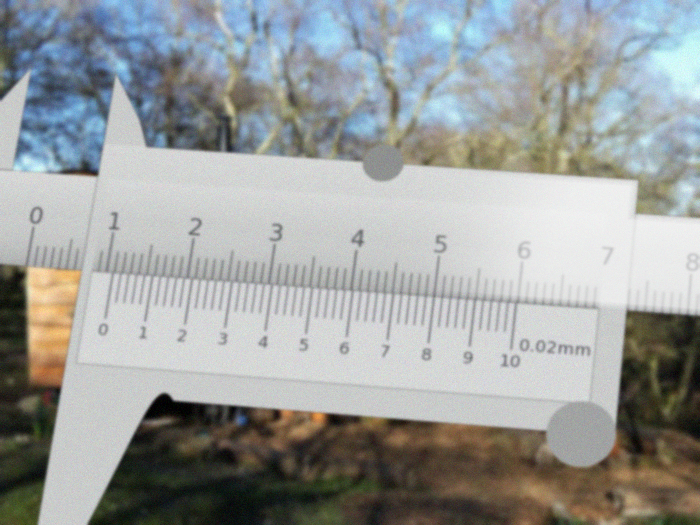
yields 10.8 mm
